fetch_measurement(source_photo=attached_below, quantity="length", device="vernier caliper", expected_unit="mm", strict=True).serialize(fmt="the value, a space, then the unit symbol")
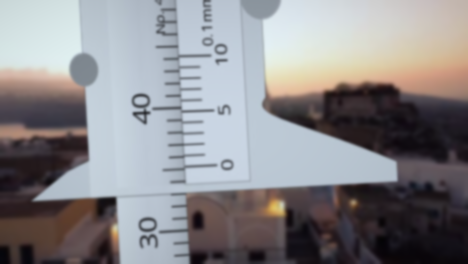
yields 35.2 mm
